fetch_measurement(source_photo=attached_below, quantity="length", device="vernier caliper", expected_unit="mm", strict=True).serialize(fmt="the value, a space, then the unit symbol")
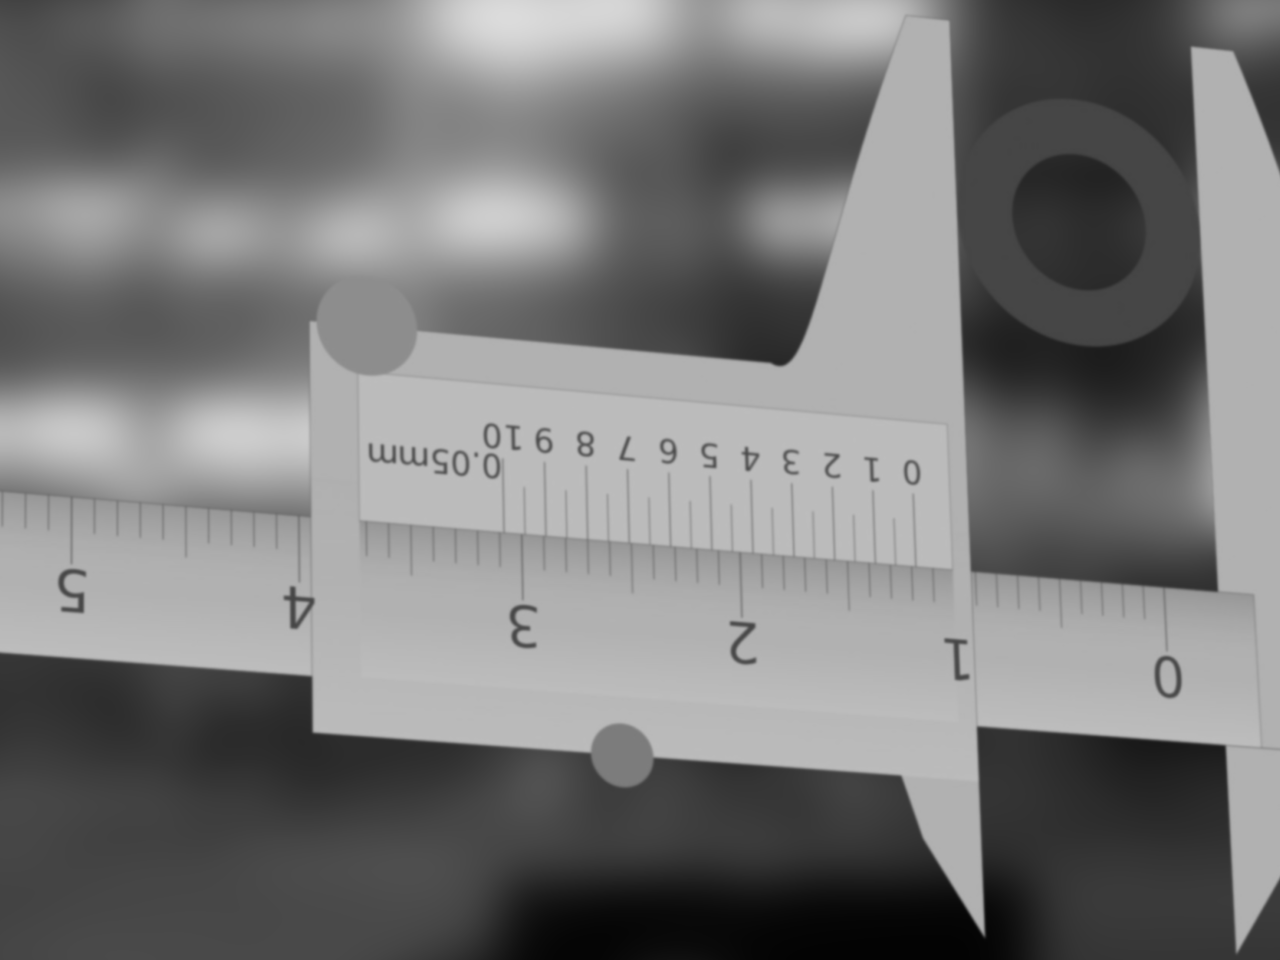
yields 11.8 mm
